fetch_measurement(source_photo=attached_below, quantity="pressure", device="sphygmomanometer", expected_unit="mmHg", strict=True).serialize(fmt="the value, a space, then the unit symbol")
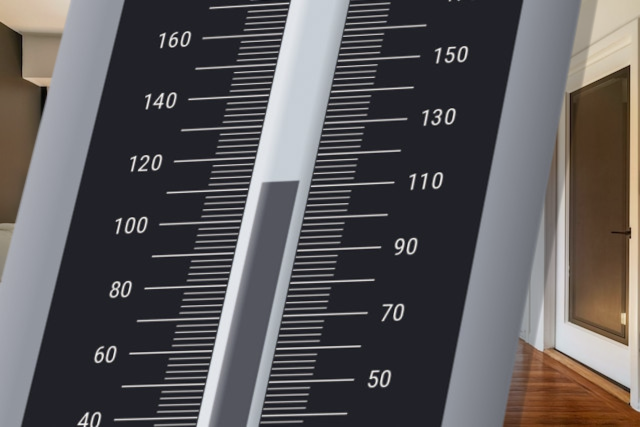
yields 112 mmHg
